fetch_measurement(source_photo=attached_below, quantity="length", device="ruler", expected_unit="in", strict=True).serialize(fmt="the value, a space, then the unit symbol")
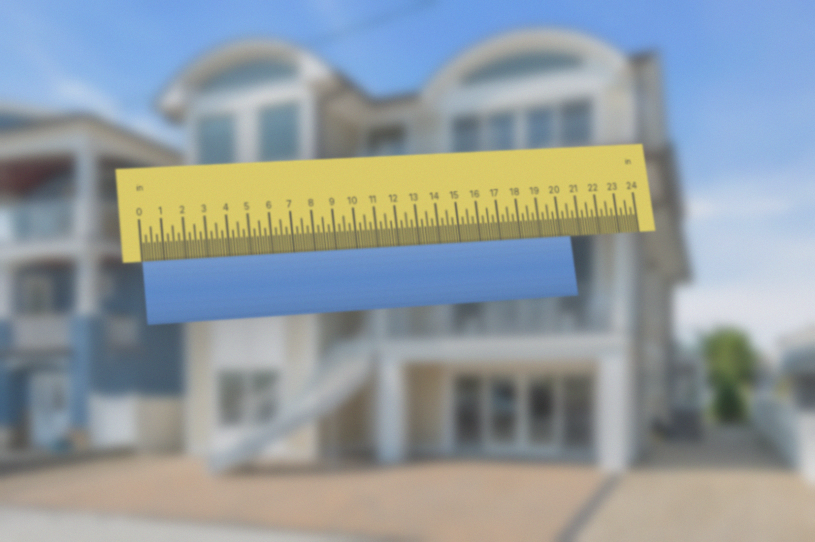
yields 20.5 in
